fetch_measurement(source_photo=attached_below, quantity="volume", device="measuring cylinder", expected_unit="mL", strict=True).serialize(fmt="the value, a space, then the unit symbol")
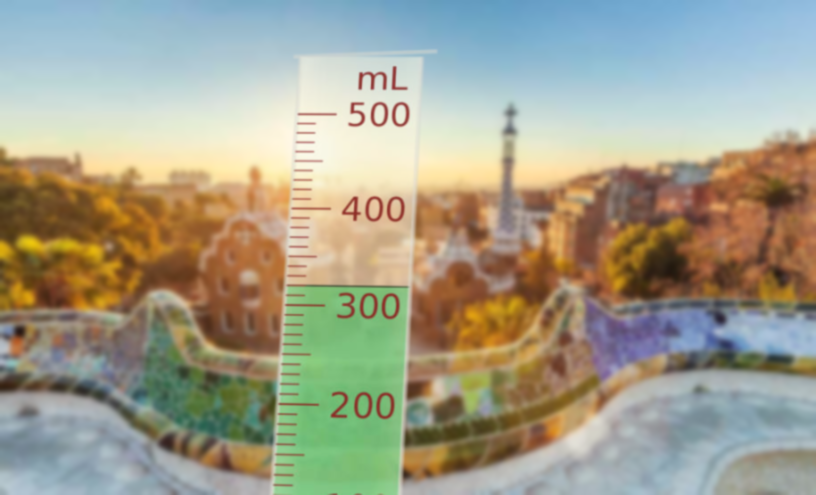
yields 320 mL
